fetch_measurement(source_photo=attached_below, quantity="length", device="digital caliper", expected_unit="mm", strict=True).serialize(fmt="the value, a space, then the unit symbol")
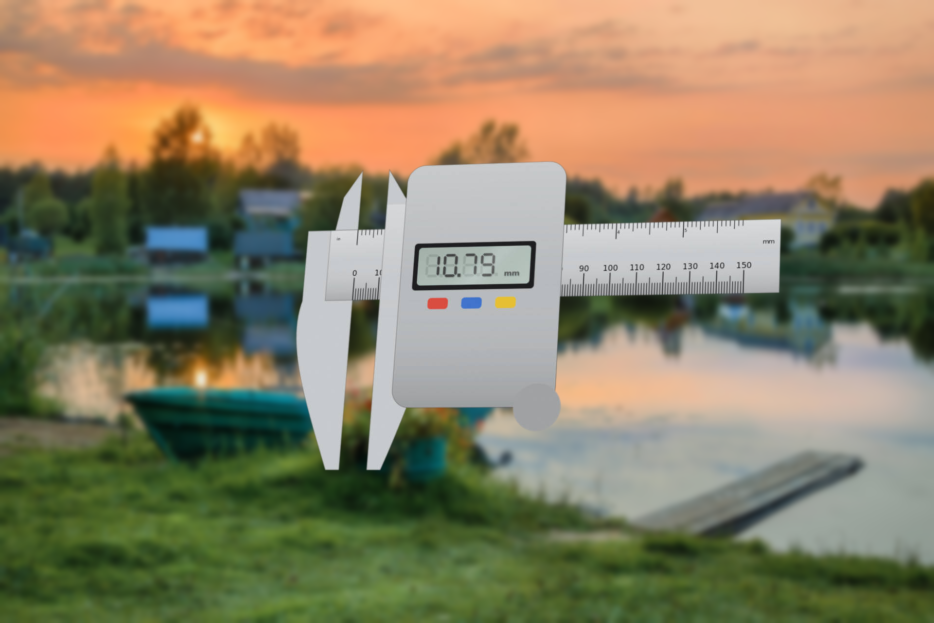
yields 10.79 mm
